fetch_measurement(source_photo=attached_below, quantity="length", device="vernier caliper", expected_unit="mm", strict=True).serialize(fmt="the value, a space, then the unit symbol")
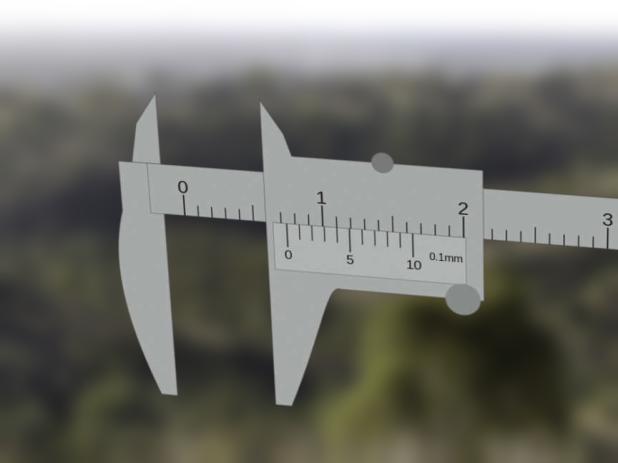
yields 7.4 mm
